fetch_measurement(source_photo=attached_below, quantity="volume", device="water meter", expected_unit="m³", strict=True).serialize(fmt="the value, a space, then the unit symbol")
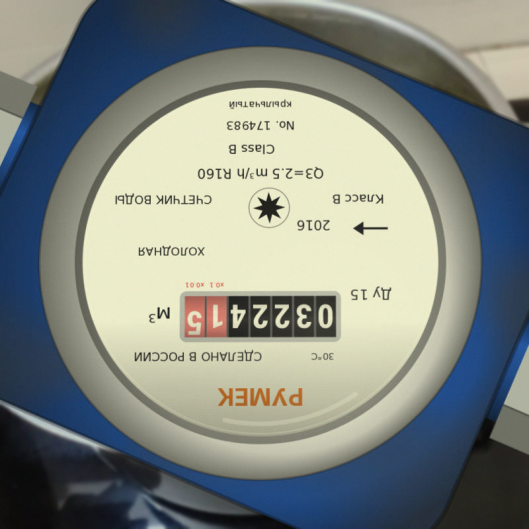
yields 3224.15 m³
